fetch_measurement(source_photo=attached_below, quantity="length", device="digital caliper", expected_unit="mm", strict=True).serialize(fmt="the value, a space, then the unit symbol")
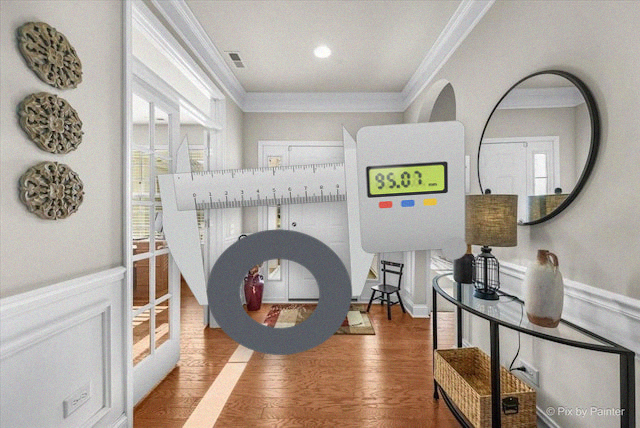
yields 95.07 mm
